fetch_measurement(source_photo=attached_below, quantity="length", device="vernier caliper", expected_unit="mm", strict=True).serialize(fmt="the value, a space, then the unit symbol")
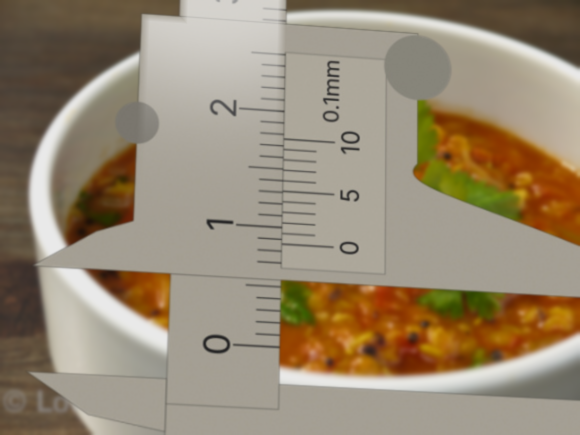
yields 8.6 mm
